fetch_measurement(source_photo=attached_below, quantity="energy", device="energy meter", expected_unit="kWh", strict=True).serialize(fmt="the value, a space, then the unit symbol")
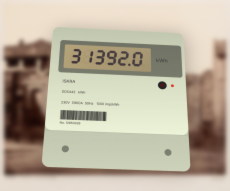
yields 31392.0 kWh
